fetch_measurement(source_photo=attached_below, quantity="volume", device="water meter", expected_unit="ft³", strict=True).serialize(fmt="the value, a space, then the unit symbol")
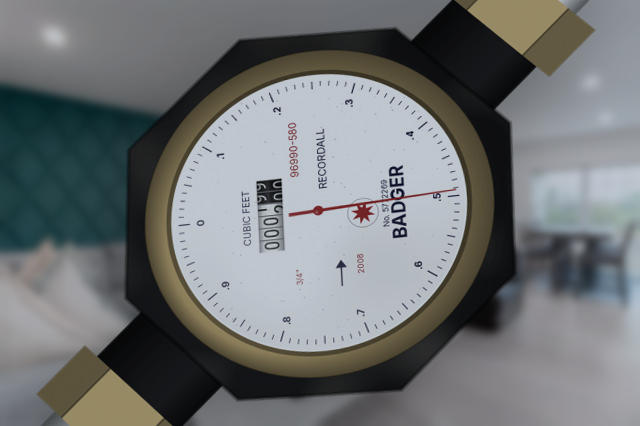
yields 199.49 ft³
